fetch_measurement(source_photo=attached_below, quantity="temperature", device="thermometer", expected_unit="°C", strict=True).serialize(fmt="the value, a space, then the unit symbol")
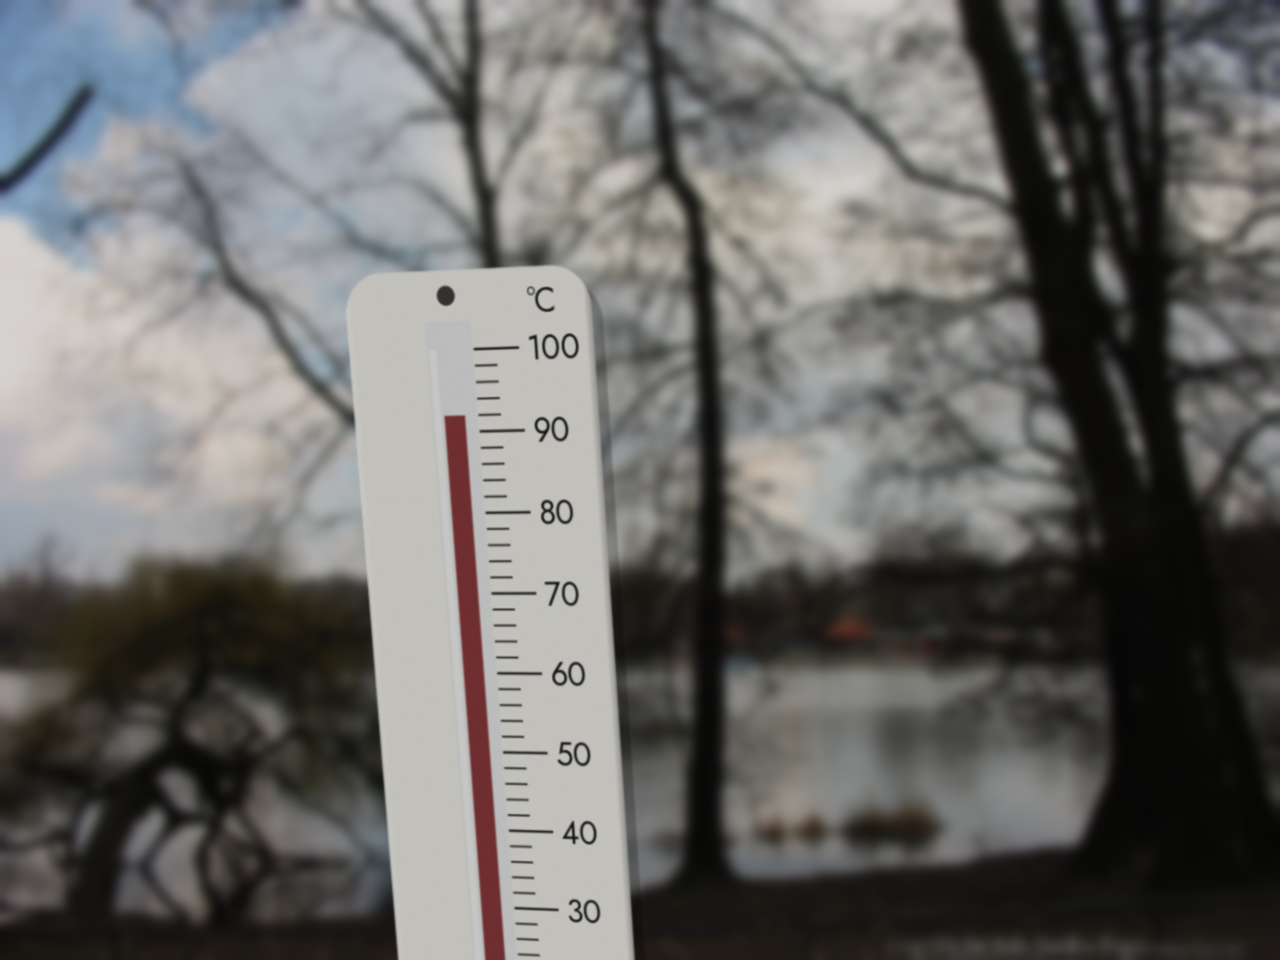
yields 92 °C
